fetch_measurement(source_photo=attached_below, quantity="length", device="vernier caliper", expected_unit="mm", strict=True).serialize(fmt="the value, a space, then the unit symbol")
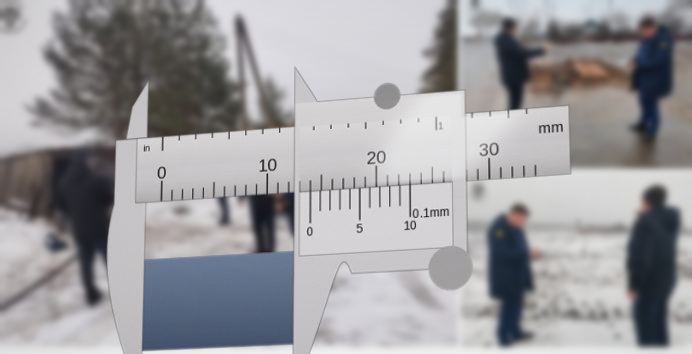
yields 14.0 mm
